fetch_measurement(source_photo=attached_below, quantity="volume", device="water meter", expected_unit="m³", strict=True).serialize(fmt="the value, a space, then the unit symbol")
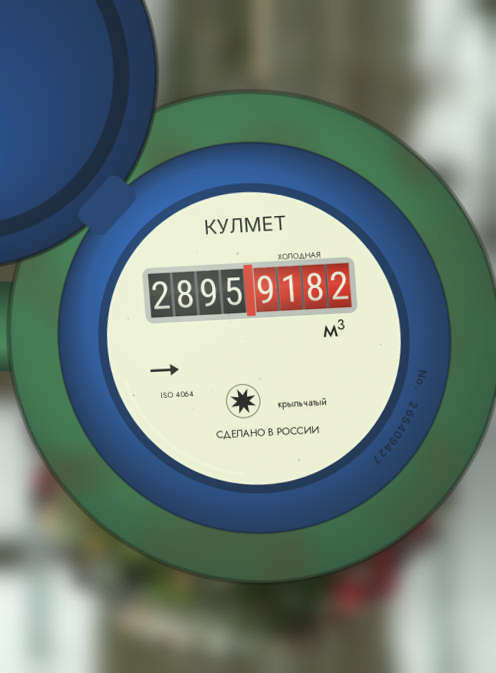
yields 2895.9182 m³
